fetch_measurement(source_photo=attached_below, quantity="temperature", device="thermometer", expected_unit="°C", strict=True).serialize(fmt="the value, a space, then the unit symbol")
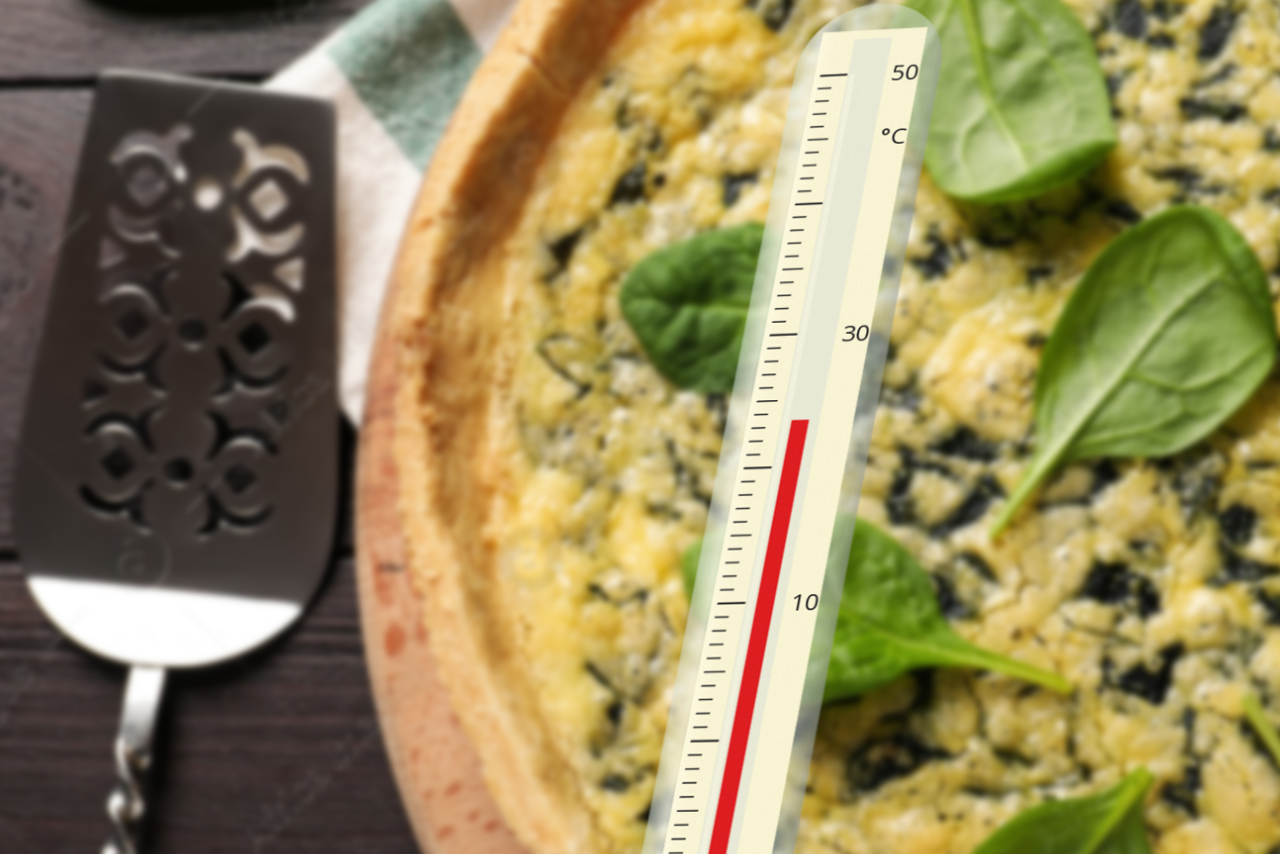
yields 23.5 °C
